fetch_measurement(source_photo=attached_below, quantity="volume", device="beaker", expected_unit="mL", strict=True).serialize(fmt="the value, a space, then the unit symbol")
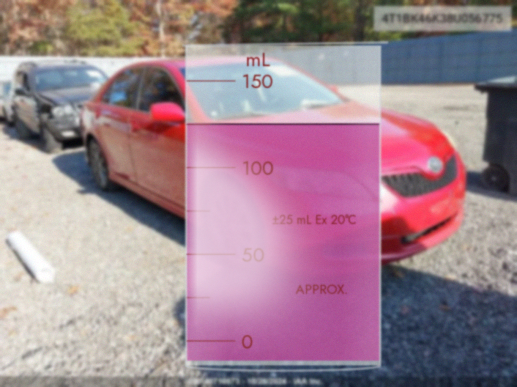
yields 125 mL
